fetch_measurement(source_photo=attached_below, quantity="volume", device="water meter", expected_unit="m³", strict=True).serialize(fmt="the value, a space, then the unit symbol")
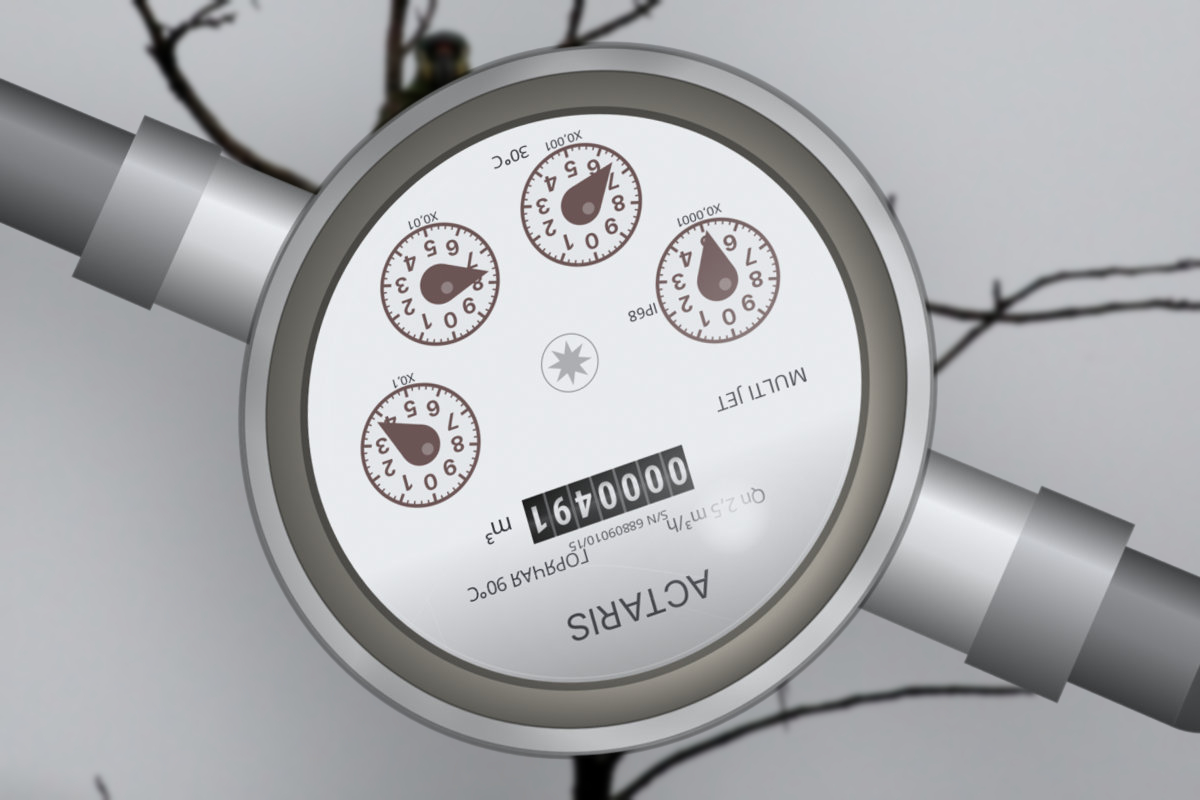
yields 491.3765 m³
